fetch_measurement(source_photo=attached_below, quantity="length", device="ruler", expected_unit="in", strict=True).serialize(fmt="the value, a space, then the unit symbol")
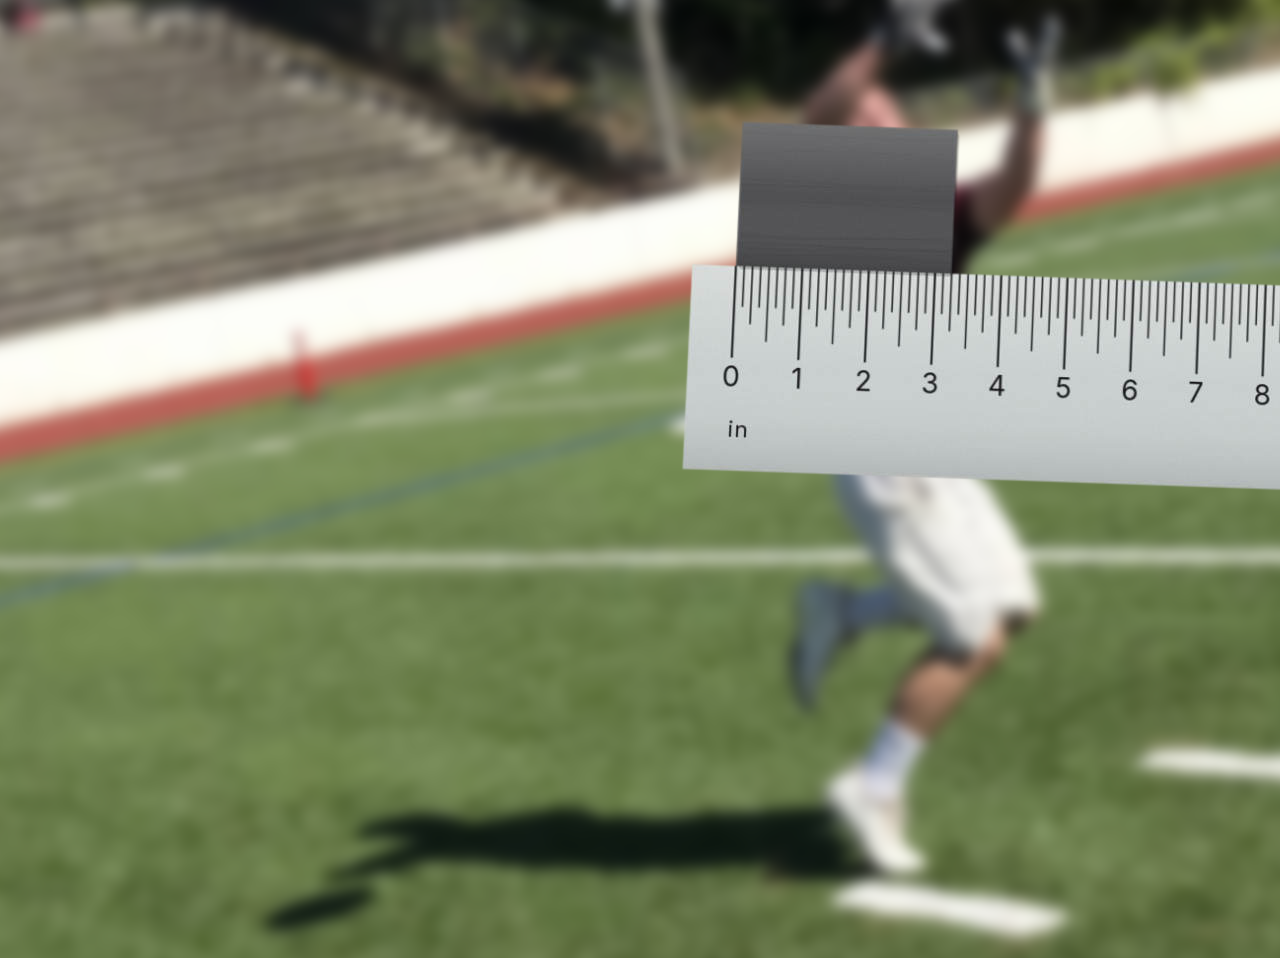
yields 3.25 in
